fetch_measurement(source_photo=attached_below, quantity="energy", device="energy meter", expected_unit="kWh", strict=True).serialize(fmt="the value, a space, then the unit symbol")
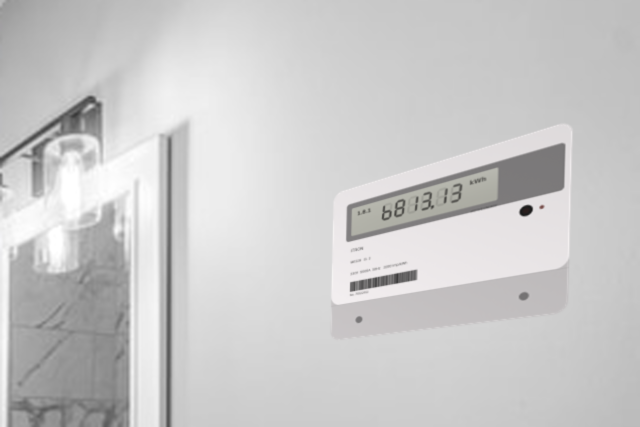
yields 6813.13 kWh
